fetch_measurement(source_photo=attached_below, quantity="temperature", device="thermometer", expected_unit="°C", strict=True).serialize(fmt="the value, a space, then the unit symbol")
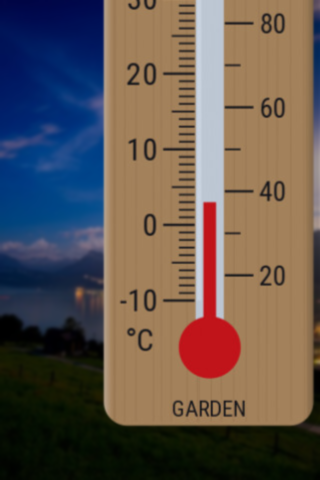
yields 3 °C
